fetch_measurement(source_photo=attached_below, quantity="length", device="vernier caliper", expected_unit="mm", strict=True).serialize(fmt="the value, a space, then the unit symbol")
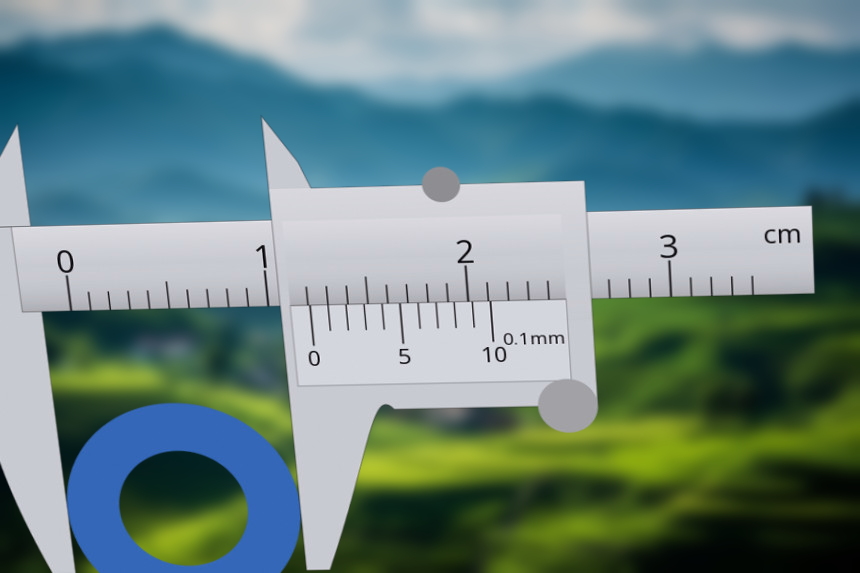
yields 12.1 mm
